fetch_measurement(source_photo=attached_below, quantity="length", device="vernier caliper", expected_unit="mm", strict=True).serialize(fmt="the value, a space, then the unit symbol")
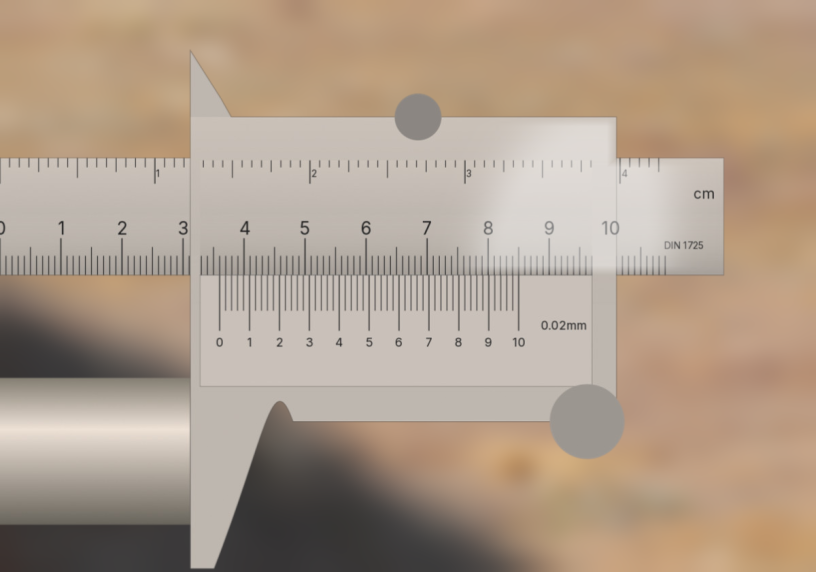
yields 36.0 mm
